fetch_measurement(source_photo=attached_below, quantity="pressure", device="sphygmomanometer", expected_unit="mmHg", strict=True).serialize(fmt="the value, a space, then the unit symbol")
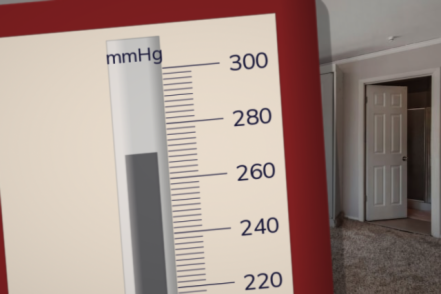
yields 270 mmHg
